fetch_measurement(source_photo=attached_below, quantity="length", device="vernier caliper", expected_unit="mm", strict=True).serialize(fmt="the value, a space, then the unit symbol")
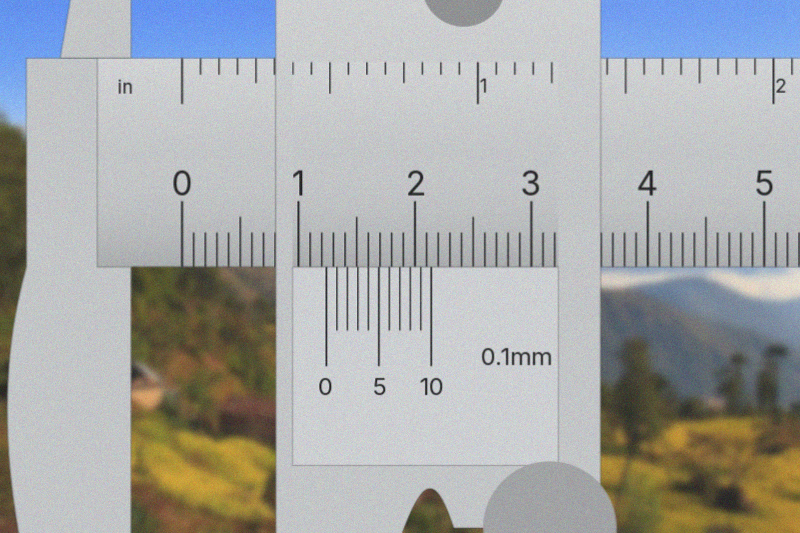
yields 12.4 mm
